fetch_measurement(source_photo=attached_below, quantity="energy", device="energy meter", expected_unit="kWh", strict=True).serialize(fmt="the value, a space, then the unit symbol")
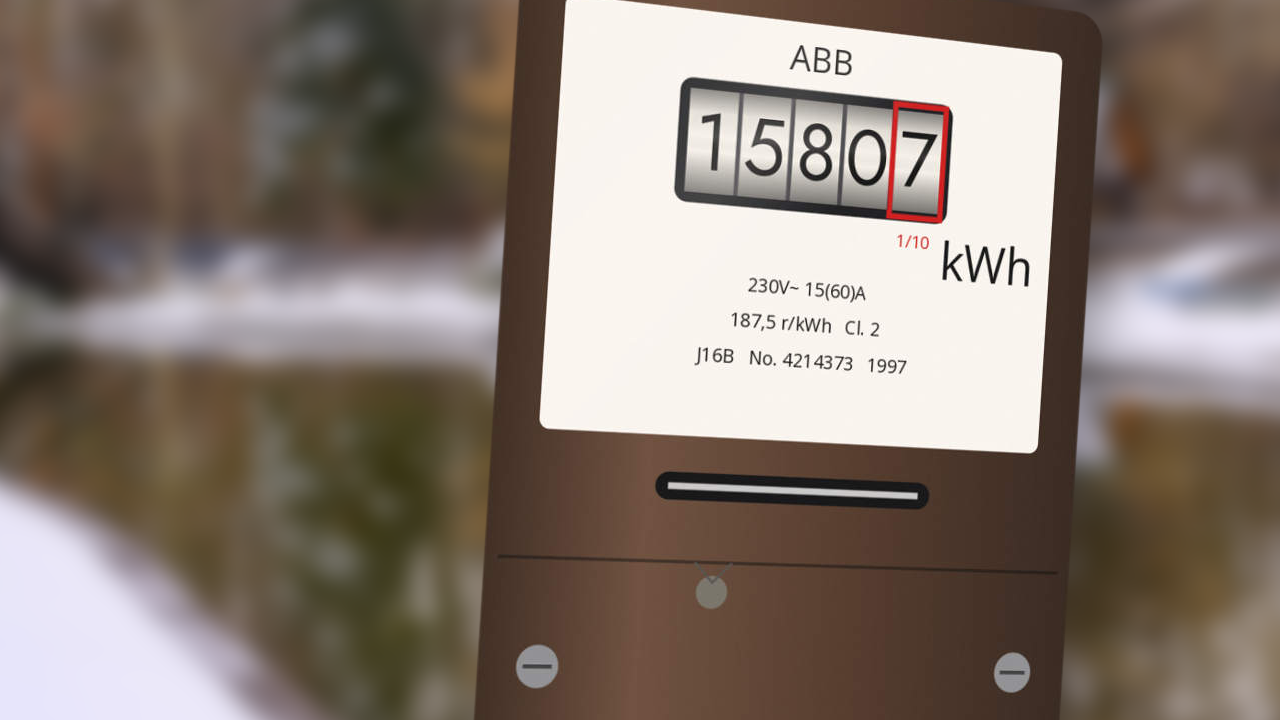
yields 1580.7 kWh
